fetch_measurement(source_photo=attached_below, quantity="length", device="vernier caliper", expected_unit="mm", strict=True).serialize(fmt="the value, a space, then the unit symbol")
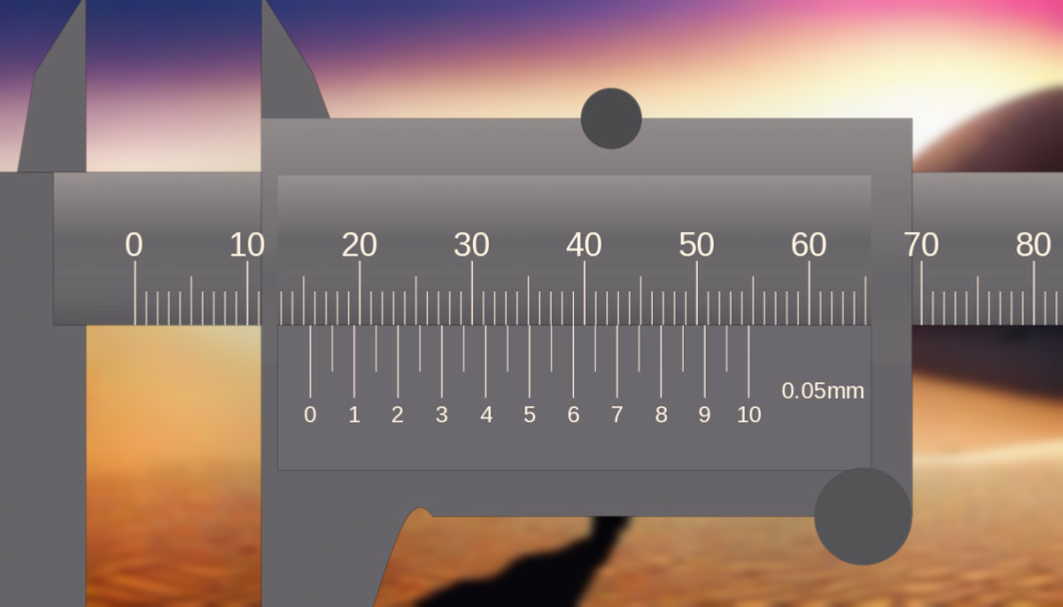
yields 15.6 mm
